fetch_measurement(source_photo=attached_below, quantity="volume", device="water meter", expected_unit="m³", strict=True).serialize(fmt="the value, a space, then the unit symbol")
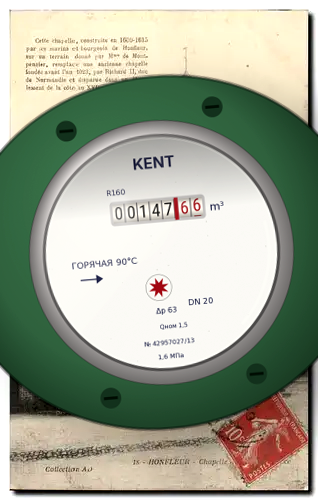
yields 147.66 m³
